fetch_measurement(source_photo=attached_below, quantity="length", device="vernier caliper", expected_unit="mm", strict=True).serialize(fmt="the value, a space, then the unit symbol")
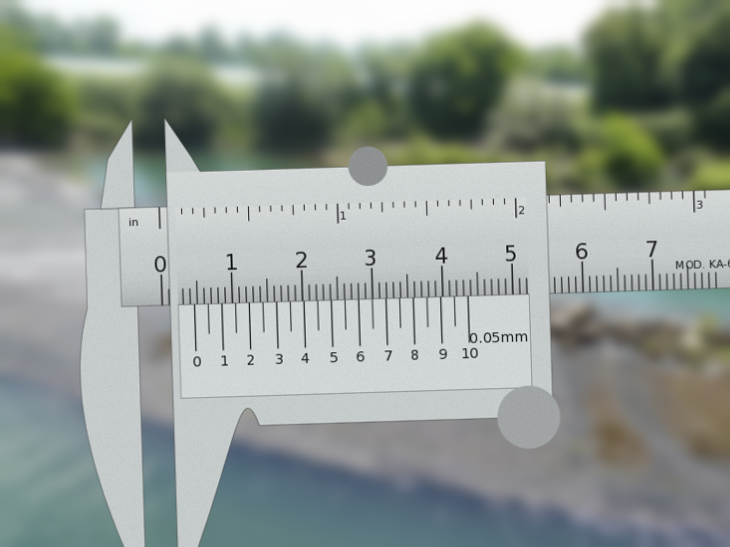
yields 4.6 mm
